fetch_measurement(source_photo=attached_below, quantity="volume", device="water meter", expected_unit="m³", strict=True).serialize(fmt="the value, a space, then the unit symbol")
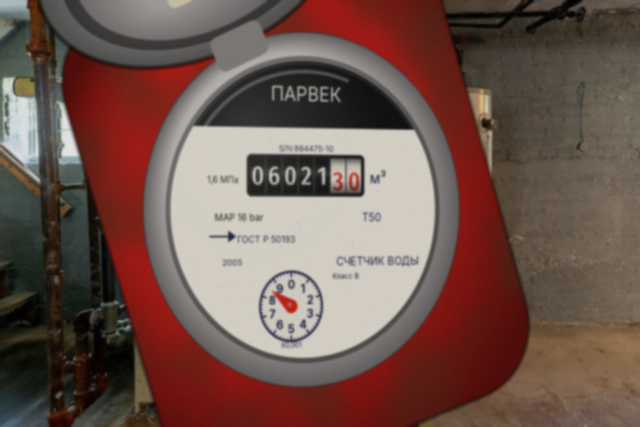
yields 6021.298 m³
